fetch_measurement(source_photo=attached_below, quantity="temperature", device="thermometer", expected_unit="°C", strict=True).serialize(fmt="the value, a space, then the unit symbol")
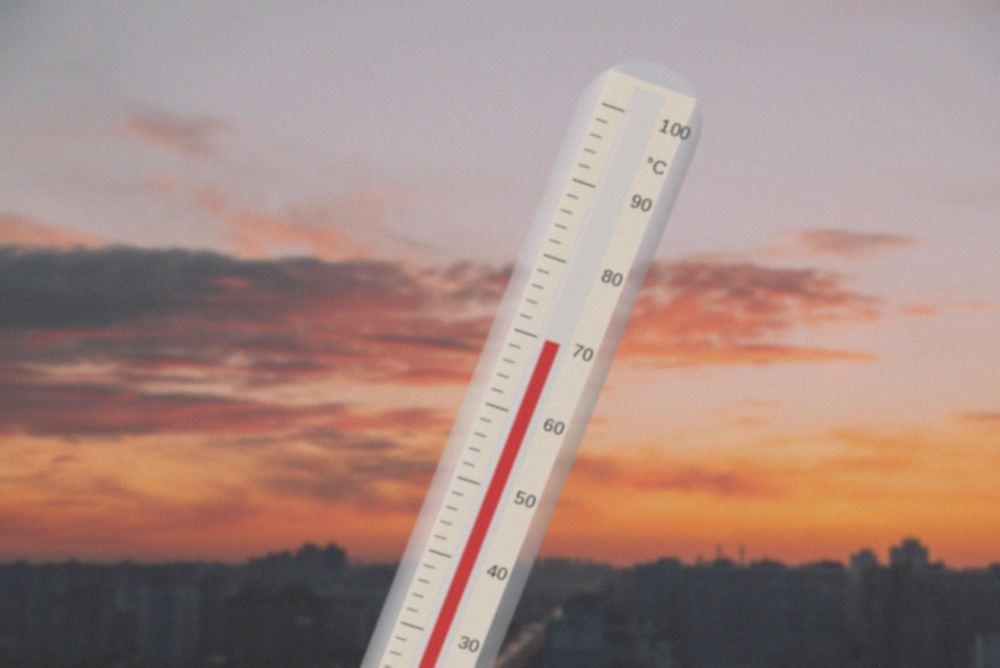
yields 70 °C
